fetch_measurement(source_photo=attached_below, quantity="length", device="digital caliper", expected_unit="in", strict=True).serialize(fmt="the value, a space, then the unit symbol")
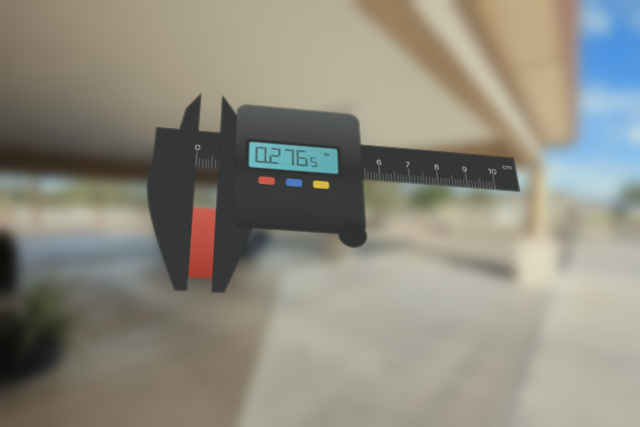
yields 0.2765 in
